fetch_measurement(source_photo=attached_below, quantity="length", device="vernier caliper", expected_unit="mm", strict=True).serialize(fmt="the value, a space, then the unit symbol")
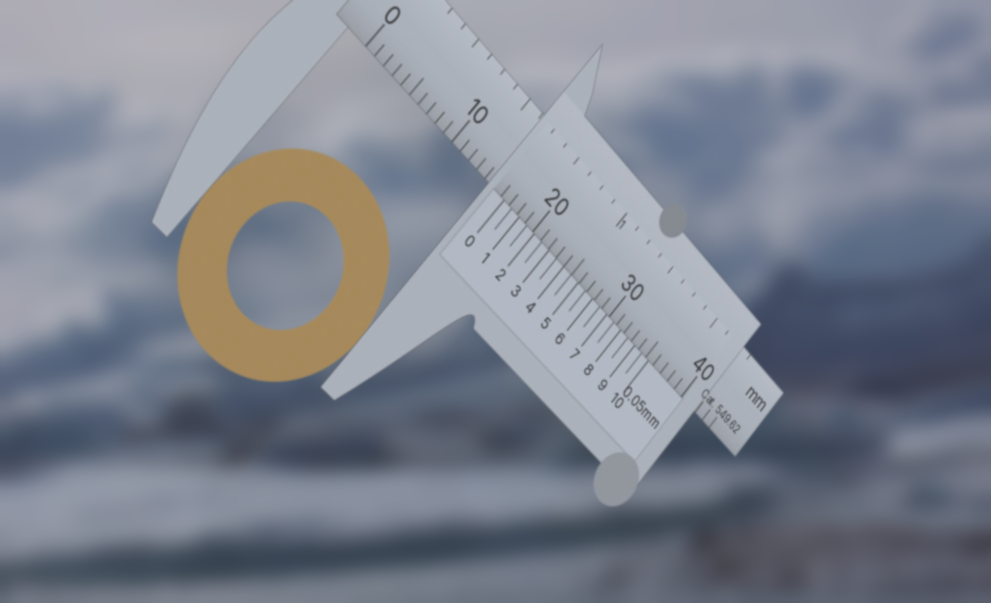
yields 16.4 mm
